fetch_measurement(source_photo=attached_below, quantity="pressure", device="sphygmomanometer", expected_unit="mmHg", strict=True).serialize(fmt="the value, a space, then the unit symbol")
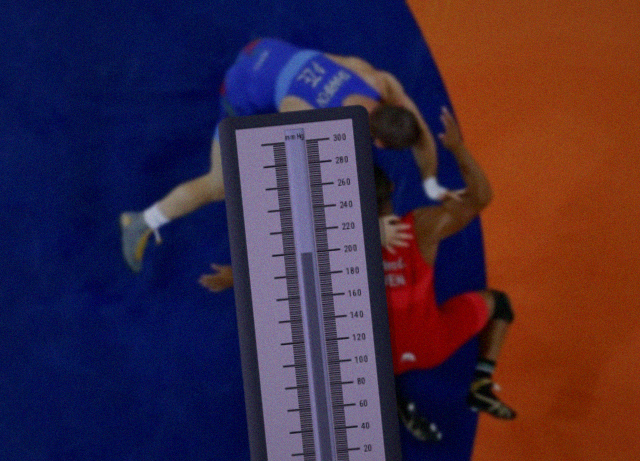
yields 200 mmHg
